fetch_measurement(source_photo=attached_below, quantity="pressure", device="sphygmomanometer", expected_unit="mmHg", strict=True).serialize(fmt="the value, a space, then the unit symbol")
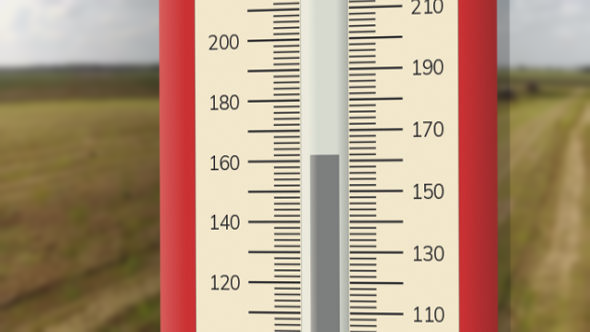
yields 162 mmHg
